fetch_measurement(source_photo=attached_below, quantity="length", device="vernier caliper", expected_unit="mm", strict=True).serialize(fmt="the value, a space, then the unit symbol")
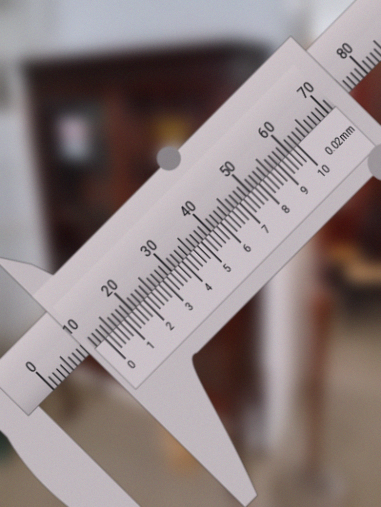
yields 13.0 mm
